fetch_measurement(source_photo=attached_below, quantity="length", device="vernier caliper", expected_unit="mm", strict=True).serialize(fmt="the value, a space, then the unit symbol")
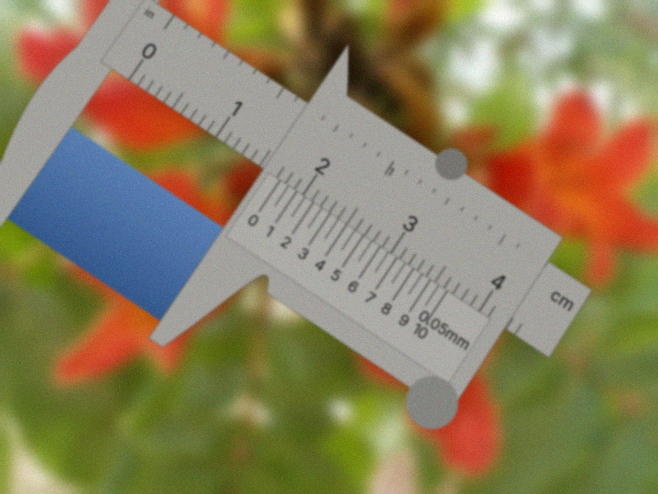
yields 17.4 mm
